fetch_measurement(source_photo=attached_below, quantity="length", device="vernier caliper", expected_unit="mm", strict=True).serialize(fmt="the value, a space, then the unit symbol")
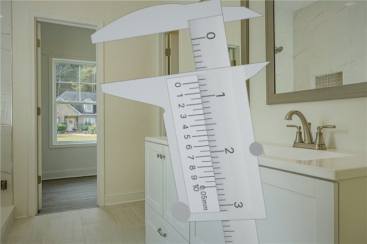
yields 7.4 mm
